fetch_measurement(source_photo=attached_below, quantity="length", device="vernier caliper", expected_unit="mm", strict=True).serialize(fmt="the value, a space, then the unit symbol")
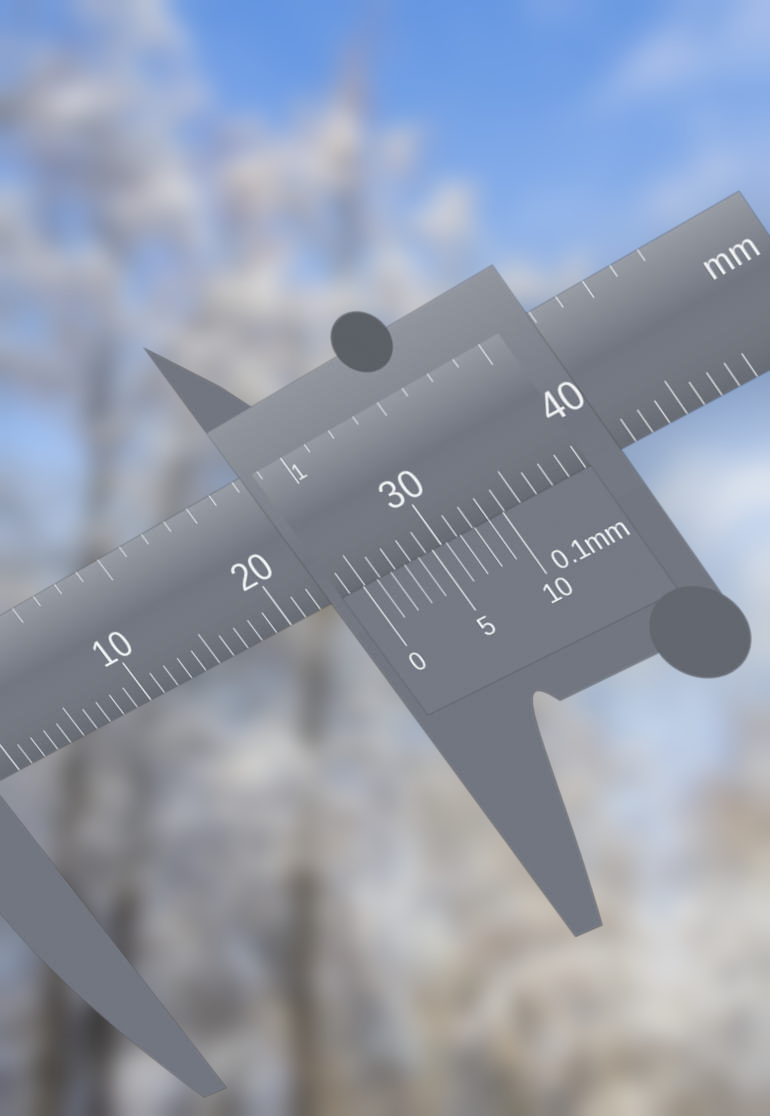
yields 24.9 mm
